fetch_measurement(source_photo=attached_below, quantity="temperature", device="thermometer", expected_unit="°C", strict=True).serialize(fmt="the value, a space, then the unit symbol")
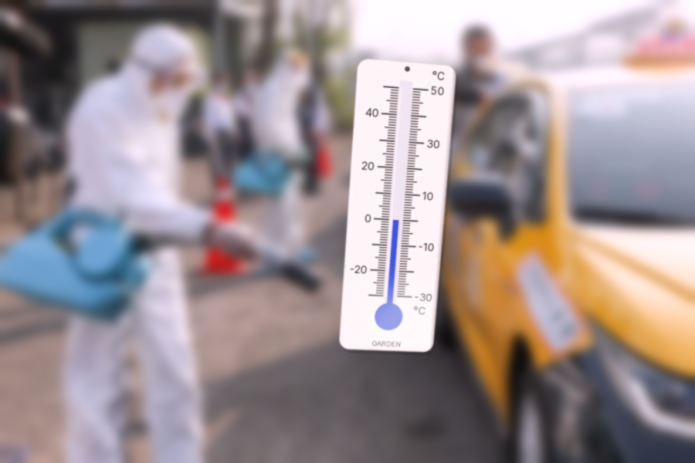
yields 0 °C
